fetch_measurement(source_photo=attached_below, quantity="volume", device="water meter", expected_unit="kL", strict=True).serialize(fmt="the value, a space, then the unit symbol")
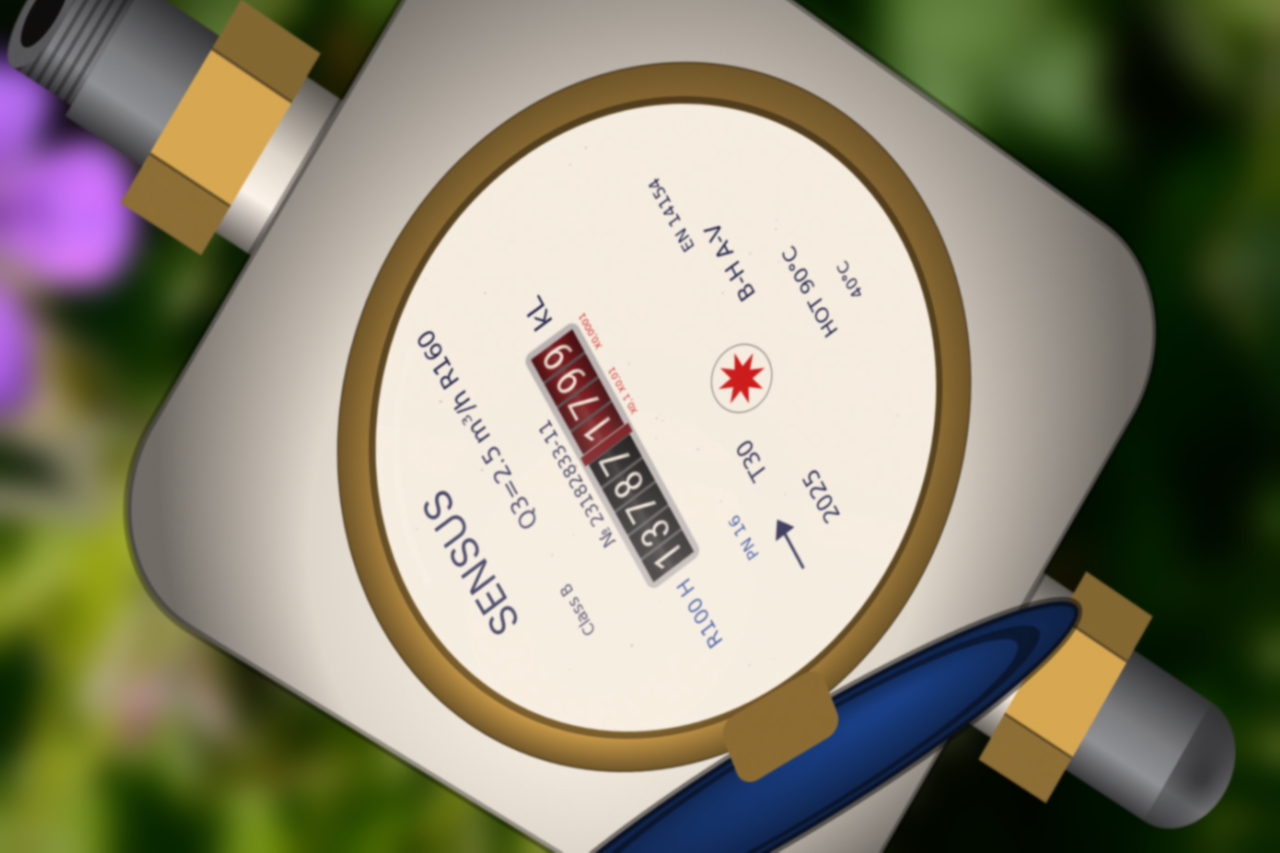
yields 13787.1799 kL
